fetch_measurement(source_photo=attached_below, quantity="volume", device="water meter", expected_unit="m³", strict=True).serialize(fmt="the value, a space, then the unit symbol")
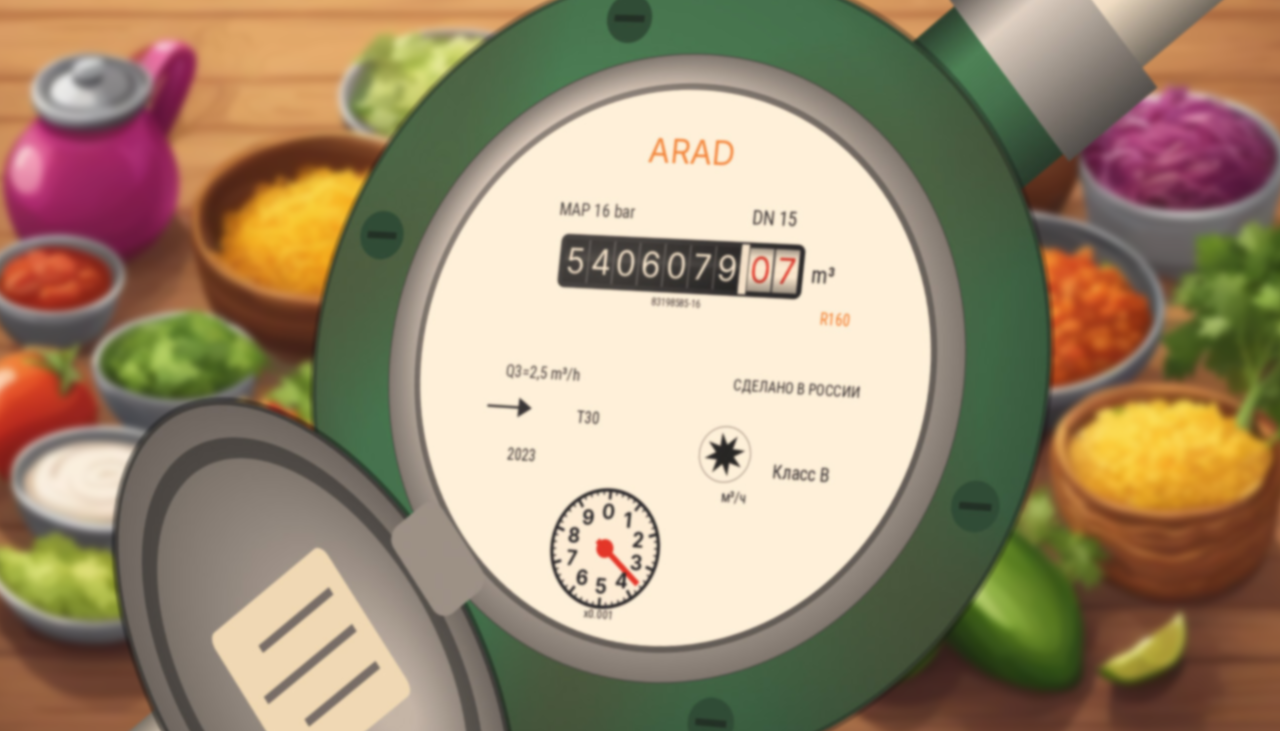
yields 5406079.073 m³
